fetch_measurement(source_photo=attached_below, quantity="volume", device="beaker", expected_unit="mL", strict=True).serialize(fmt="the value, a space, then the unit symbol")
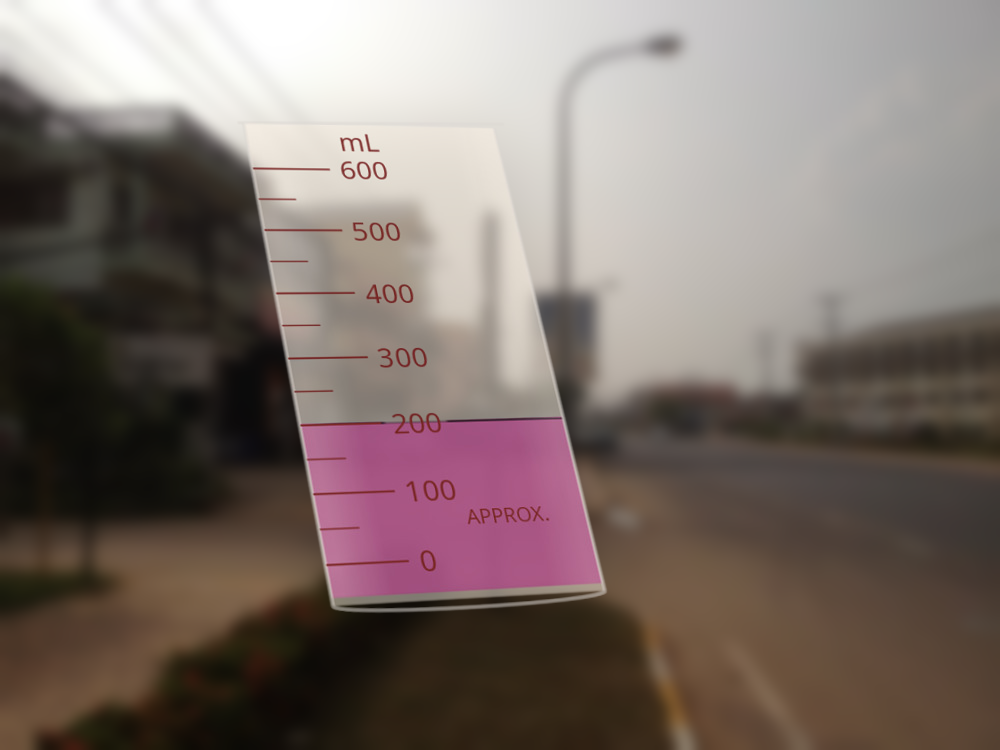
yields 200 mL
